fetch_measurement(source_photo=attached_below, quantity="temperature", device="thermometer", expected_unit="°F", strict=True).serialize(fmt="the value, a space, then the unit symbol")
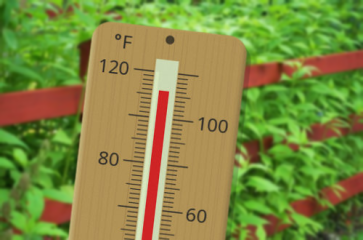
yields 112 °F
